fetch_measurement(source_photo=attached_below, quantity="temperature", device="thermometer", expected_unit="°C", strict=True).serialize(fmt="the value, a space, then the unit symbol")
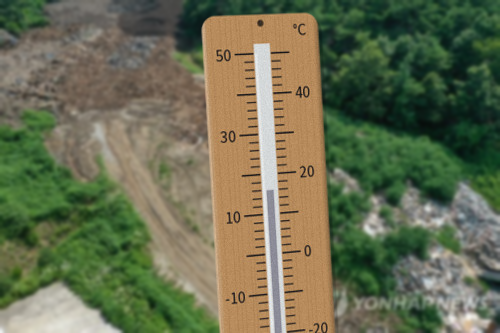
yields 16 °C
